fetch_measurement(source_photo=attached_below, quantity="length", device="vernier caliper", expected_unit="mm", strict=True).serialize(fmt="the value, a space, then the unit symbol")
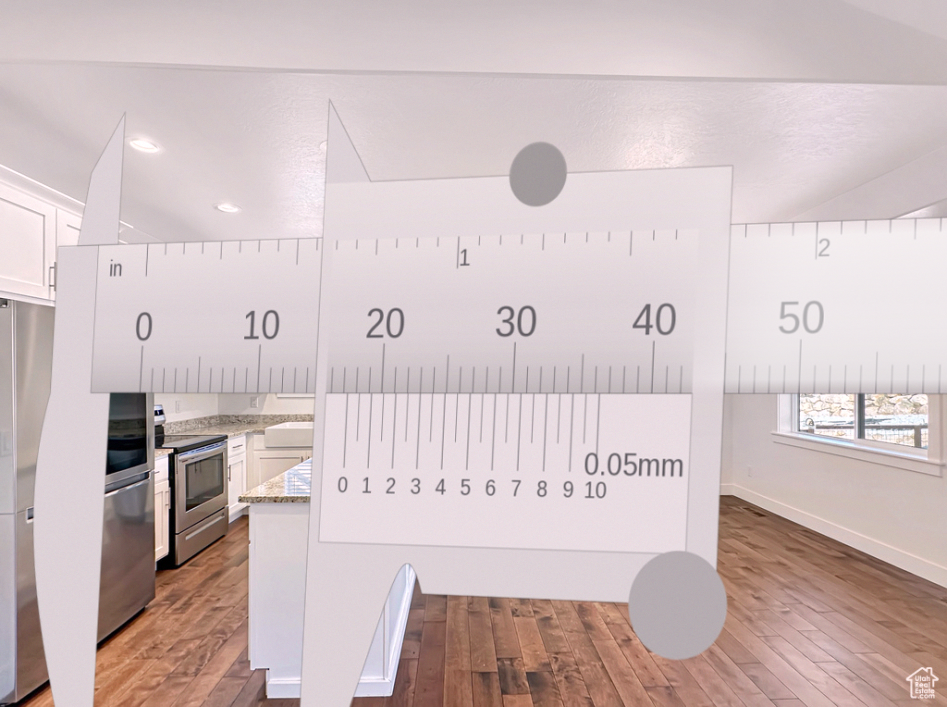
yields 17.3 mm
